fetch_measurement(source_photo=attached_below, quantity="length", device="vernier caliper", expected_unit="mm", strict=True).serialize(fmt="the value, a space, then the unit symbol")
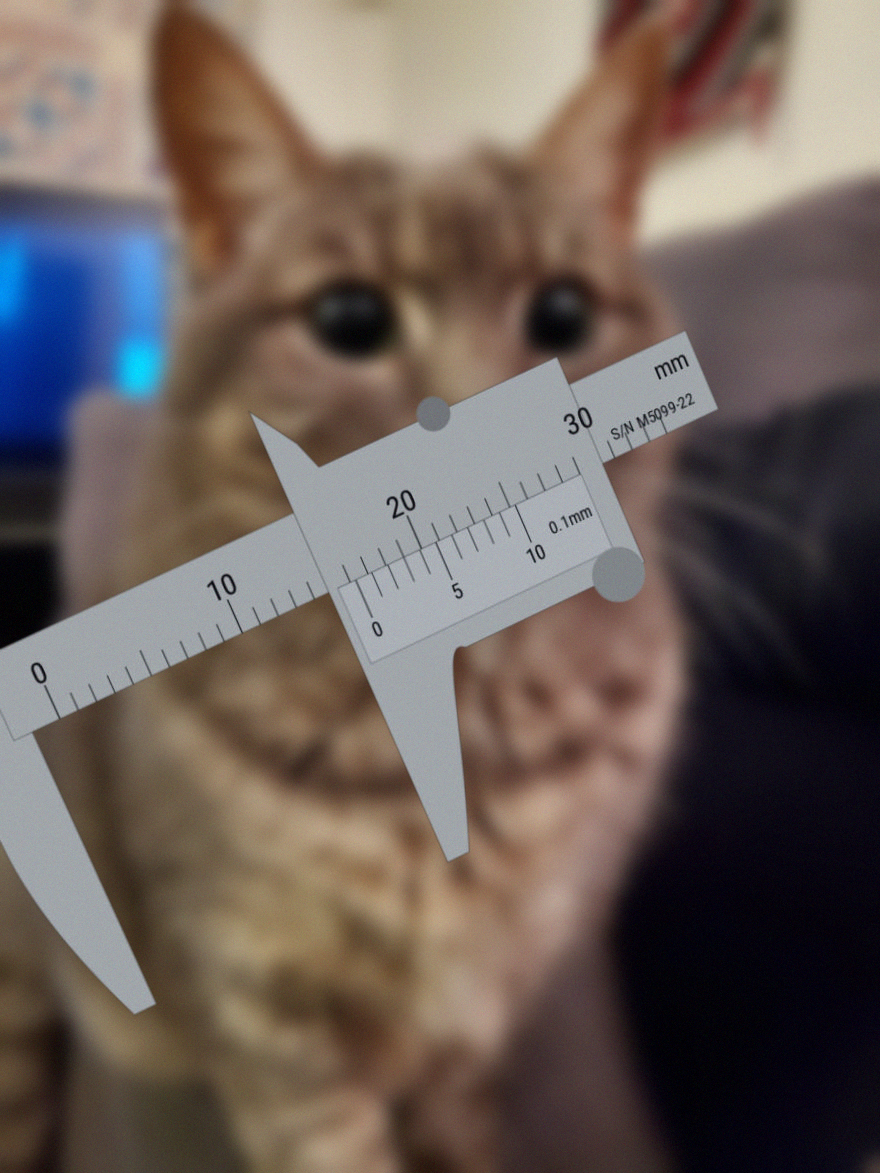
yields 16.3 mm
